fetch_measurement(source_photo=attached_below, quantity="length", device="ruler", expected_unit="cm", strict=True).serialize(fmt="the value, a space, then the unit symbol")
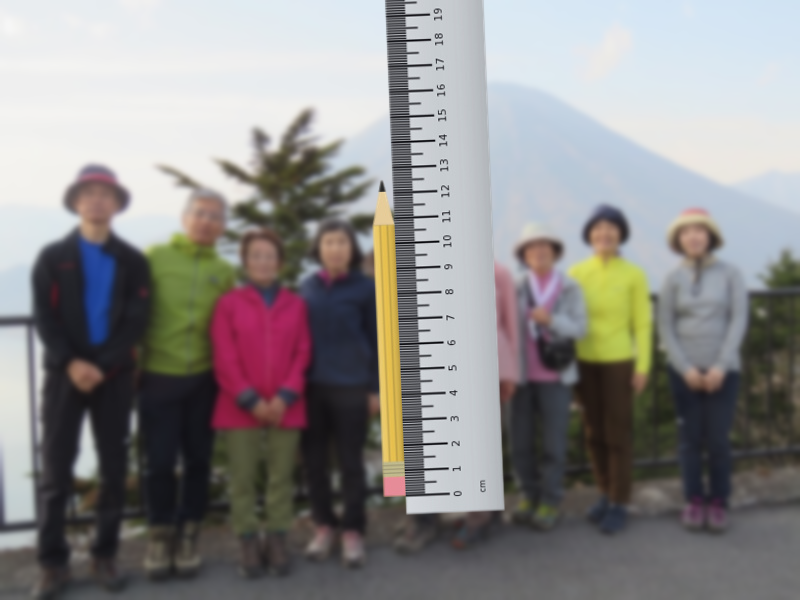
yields 12.5 cm
